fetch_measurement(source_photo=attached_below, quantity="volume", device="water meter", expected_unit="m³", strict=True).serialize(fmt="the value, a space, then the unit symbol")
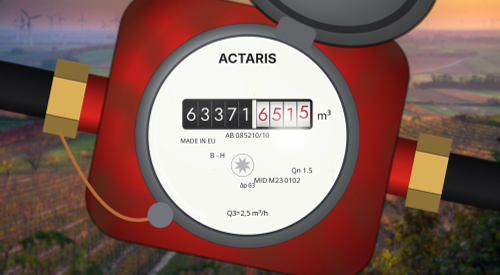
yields 63371.6515 m³
